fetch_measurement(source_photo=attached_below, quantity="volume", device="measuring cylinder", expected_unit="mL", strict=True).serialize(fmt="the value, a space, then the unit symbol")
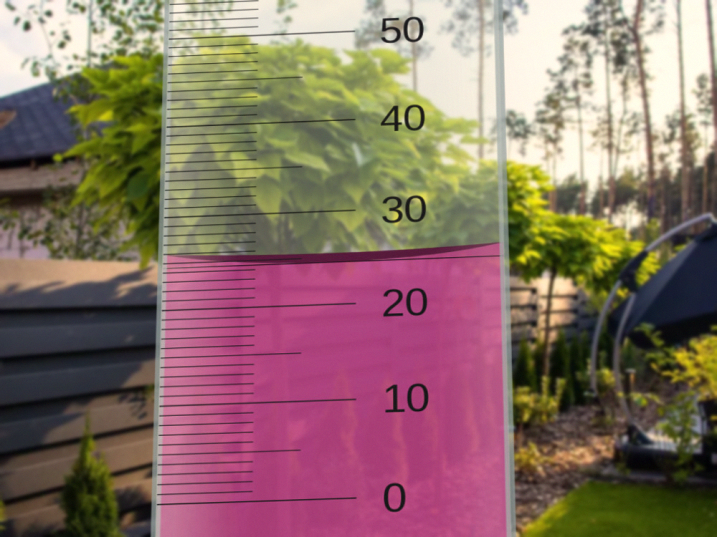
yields 24.5 mL
